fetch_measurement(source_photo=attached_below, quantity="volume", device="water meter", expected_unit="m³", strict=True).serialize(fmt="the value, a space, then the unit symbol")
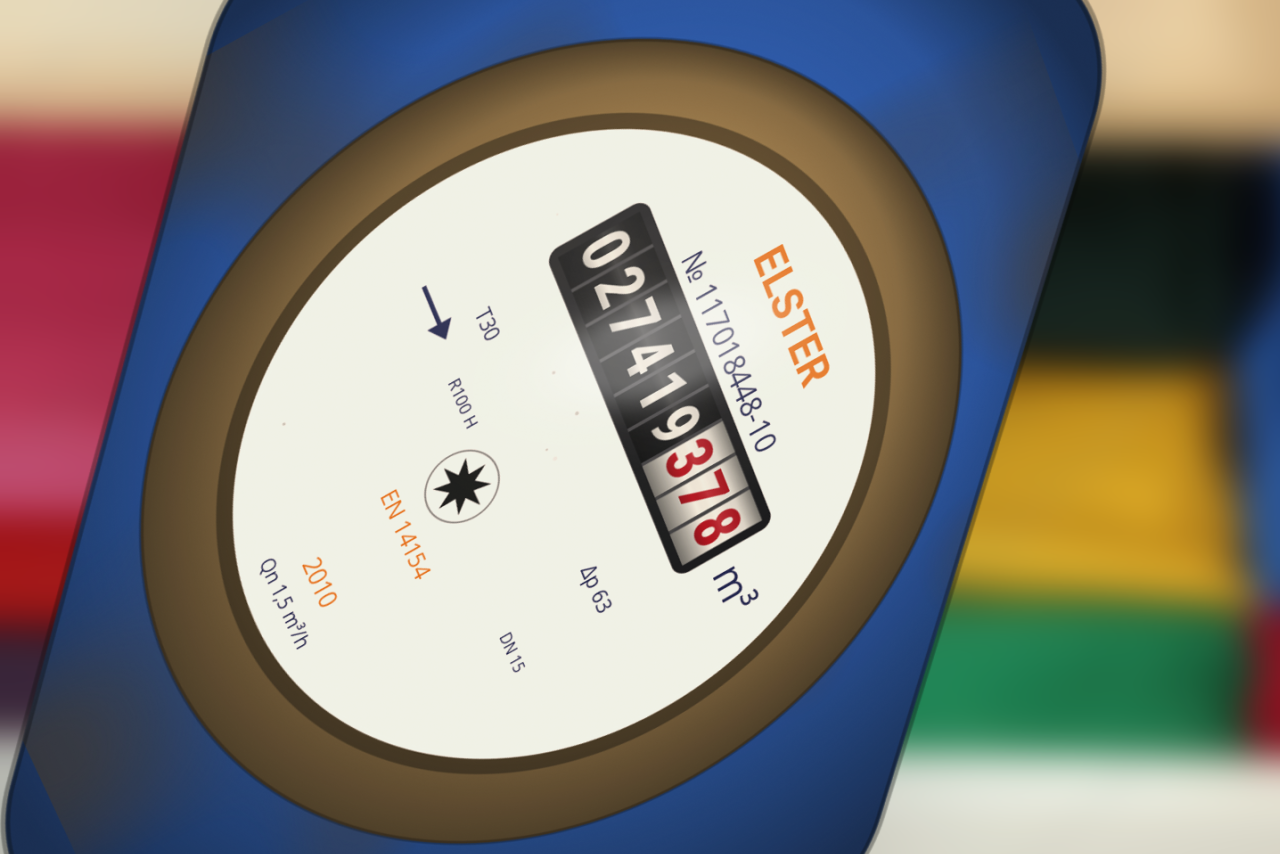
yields 27419.378 m³
